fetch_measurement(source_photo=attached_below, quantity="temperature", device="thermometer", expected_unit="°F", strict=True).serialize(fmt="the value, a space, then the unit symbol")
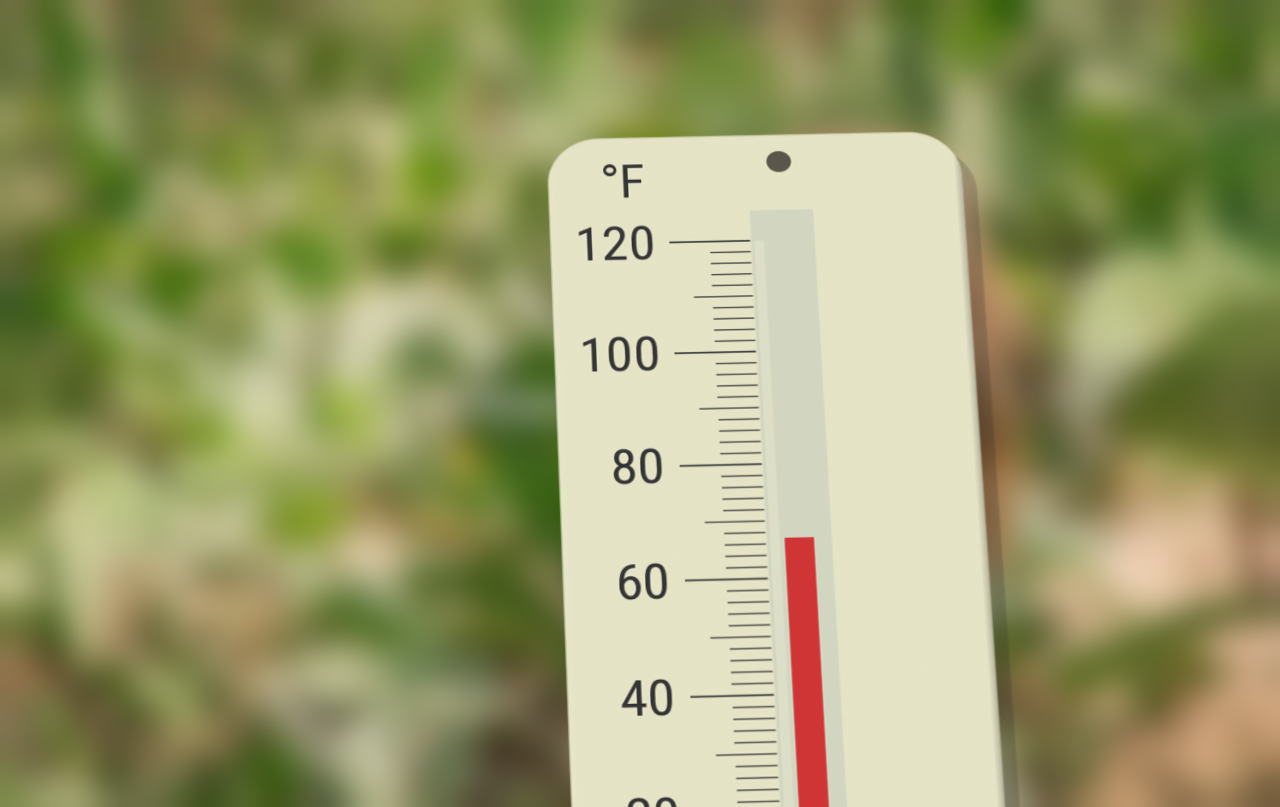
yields 67 °F
